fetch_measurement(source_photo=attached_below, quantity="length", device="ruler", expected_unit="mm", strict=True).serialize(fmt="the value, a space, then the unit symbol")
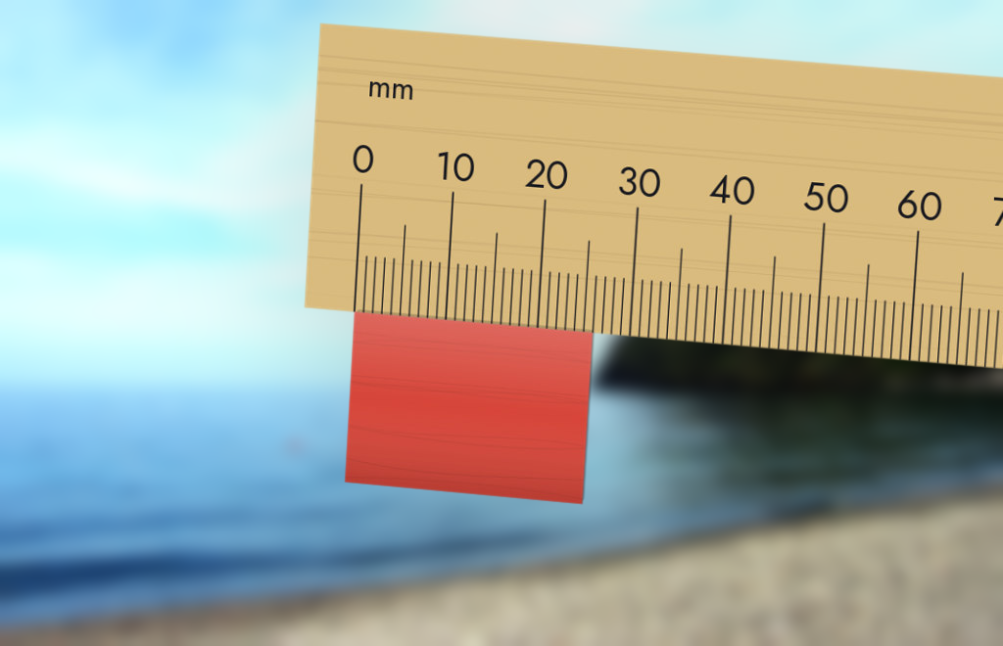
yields 26 mm
